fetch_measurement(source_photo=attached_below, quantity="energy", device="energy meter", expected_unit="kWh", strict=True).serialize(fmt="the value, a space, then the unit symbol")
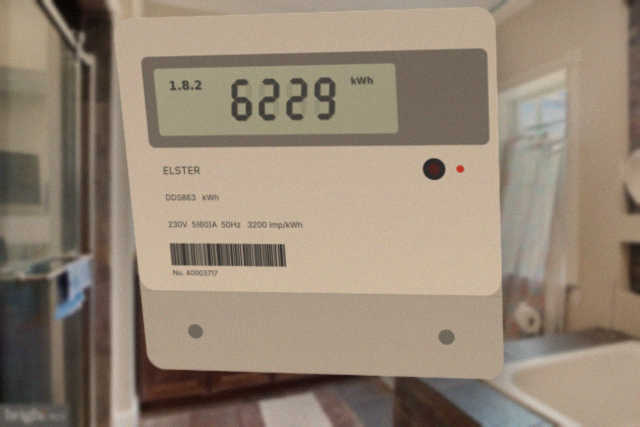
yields 6229 kWh
